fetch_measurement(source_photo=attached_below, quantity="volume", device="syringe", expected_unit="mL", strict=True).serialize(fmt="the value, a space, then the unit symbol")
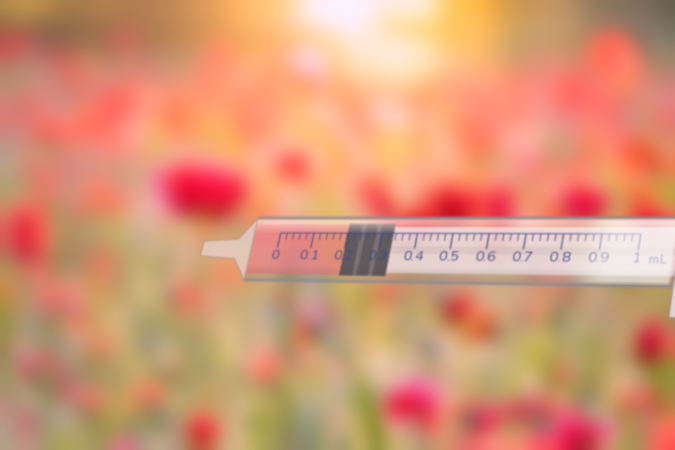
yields 0.2 mL
